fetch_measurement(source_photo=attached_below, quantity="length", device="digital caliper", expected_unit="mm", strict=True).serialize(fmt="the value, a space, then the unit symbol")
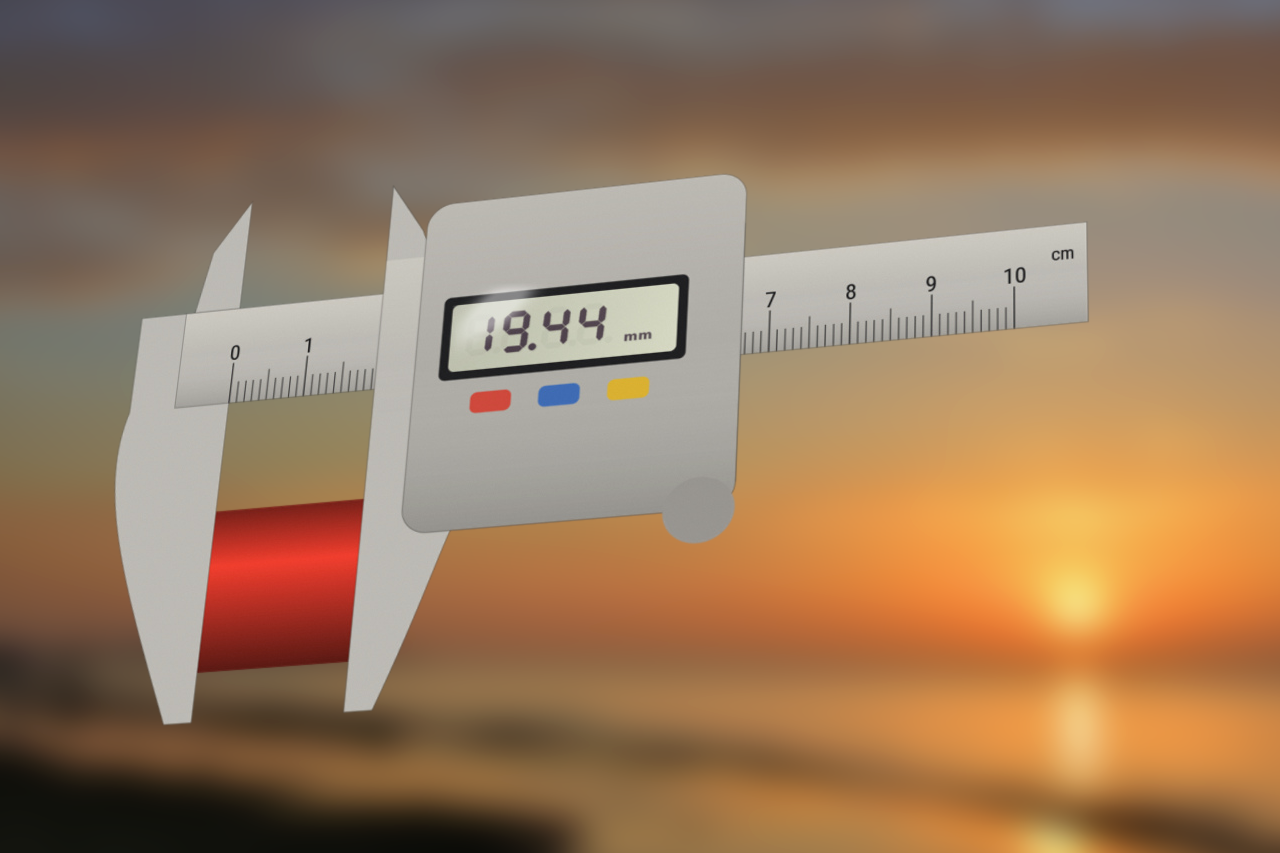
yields 19.44 mm
